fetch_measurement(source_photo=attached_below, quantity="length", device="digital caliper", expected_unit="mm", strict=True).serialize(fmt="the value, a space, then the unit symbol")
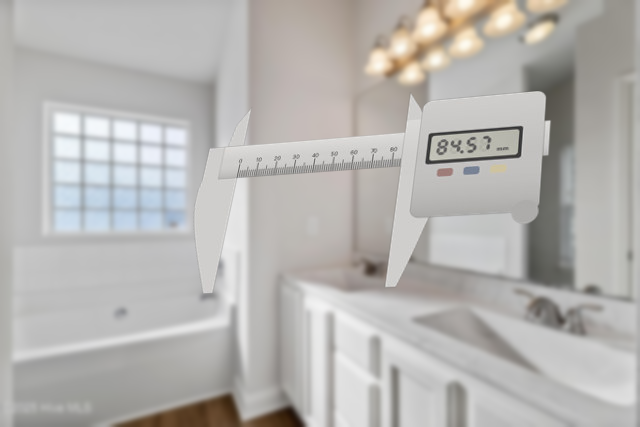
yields 84.57 mm
